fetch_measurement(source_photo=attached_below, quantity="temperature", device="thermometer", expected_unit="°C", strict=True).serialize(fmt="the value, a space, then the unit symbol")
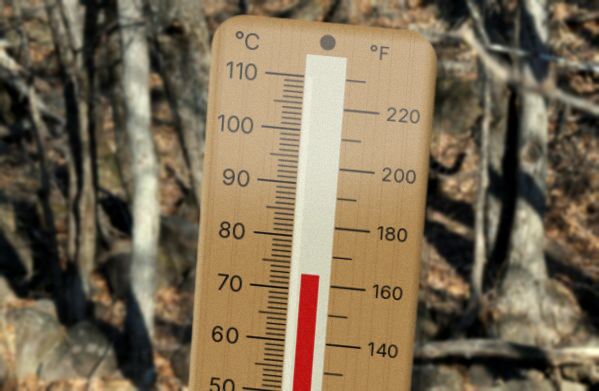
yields 73 °C
